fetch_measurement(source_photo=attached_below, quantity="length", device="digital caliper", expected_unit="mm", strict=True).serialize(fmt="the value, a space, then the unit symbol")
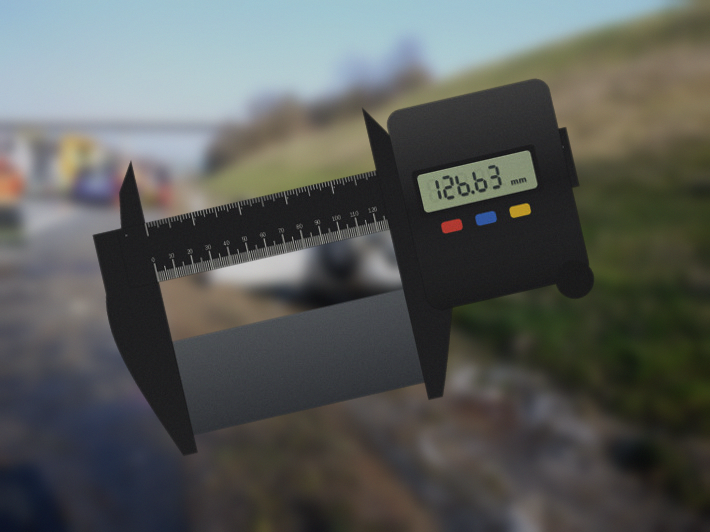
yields 126.63 mm
